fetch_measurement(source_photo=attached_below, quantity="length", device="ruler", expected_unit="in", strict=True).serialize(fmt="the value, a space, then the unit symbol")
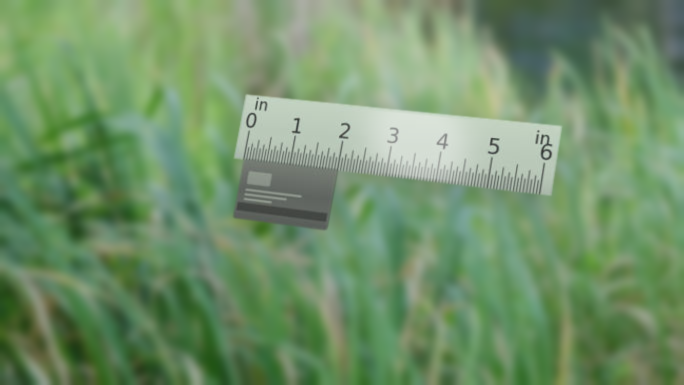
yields 2 in
